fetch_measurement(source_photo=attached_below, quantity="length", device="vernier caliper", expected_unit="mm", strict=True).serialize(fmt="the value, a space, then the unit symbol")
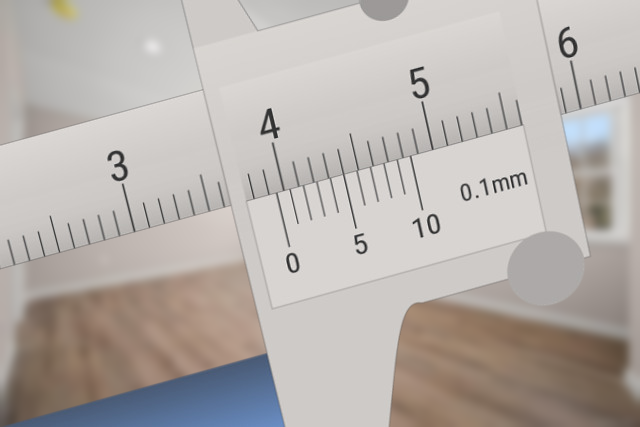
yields 39.5 mm
